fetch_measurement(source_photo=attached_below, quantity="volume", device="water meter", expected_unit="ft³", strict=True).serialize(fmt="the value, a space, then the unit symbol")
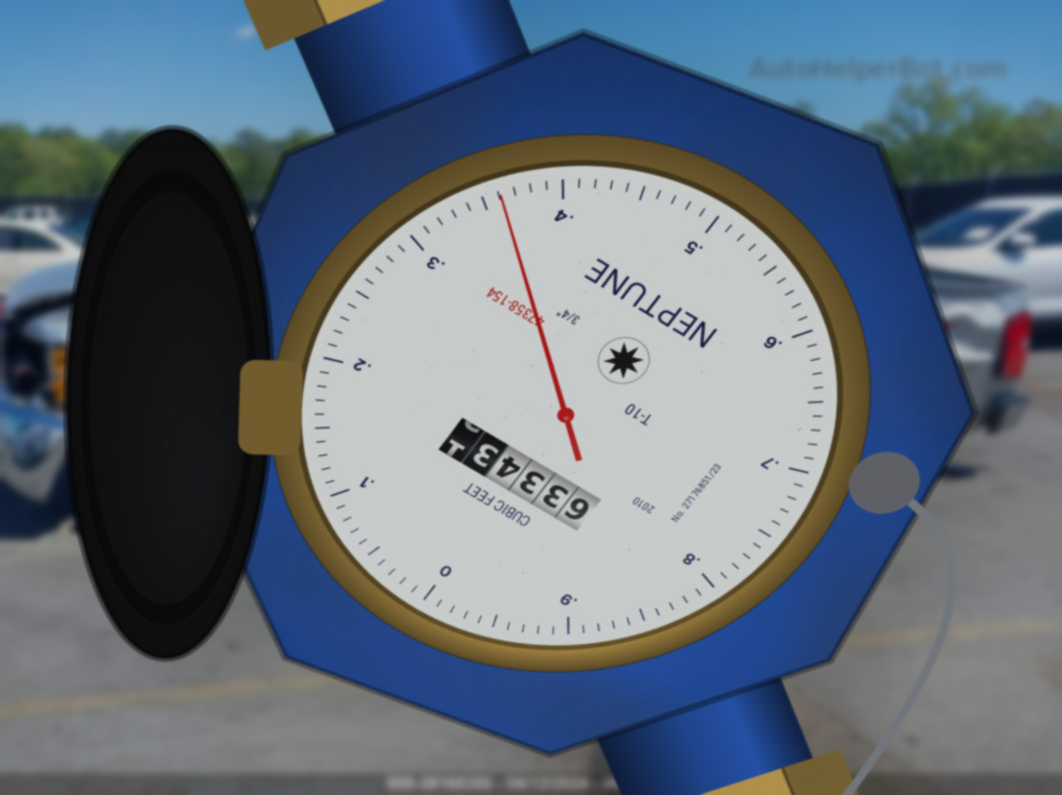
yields 633431.36 ft³
